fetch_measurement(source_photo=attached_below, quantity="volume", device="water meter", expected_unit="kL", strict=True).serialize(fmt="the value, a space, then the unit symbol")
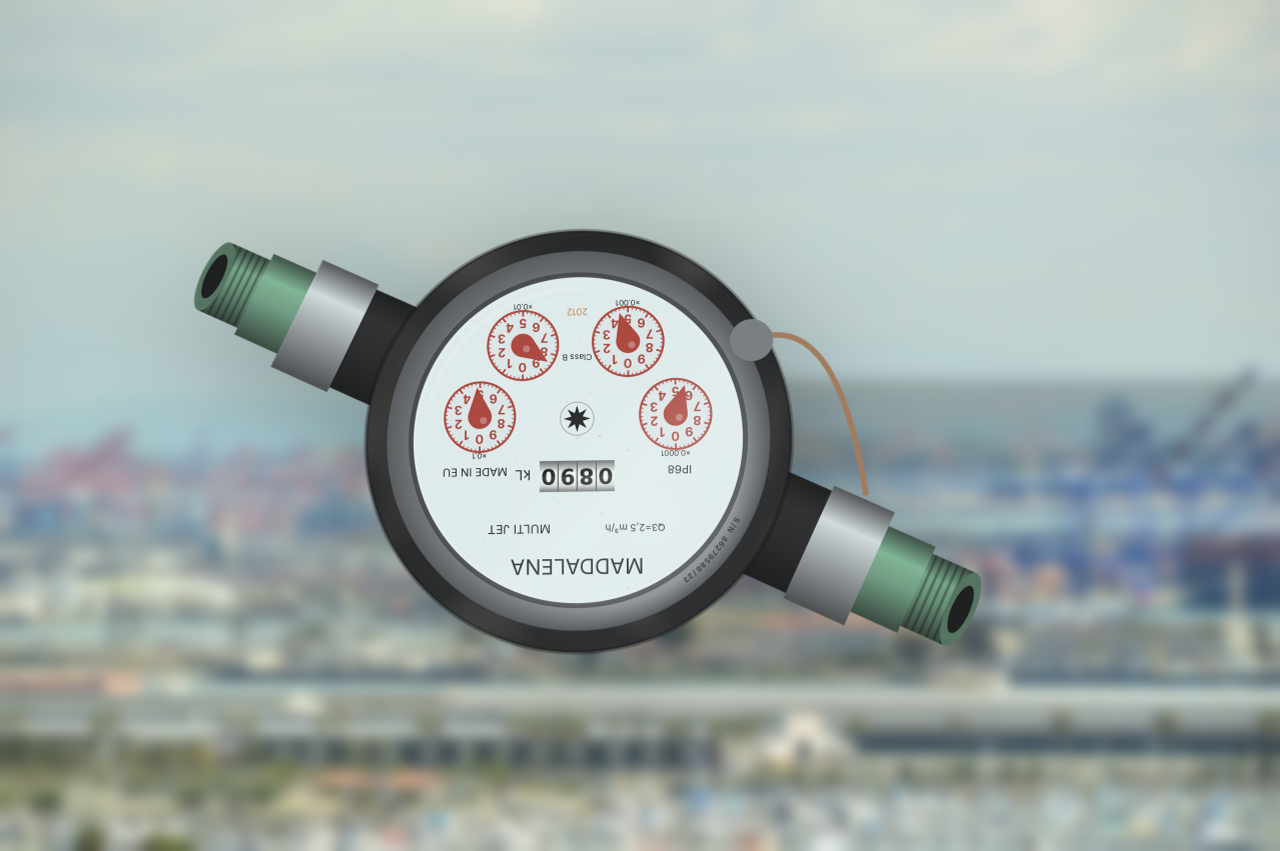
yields 890.4845 kL
